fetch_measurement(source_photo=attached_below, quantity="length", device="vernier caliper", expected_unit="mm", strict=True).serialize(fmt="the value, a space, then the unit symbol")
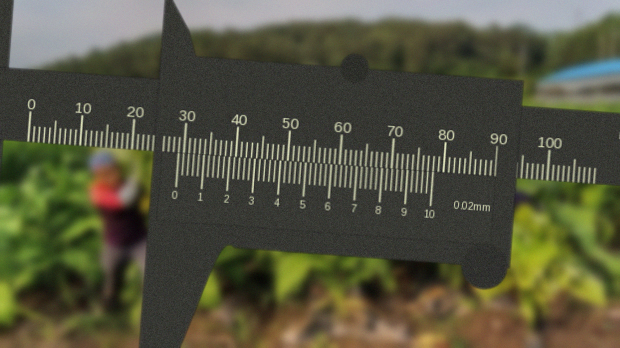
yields 29.0 mm
